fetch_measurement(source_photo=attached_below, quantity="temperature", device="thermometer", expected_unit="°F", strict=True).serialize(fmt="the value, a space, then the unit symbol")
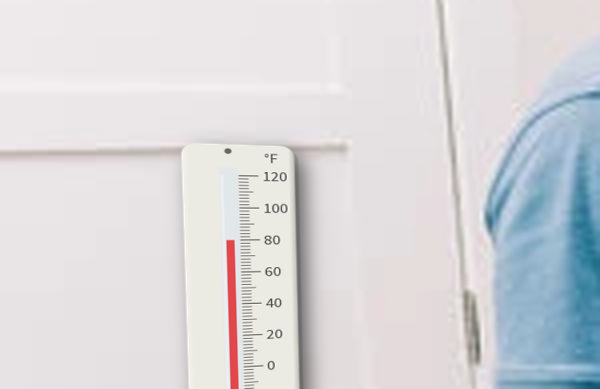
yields 80 °F
